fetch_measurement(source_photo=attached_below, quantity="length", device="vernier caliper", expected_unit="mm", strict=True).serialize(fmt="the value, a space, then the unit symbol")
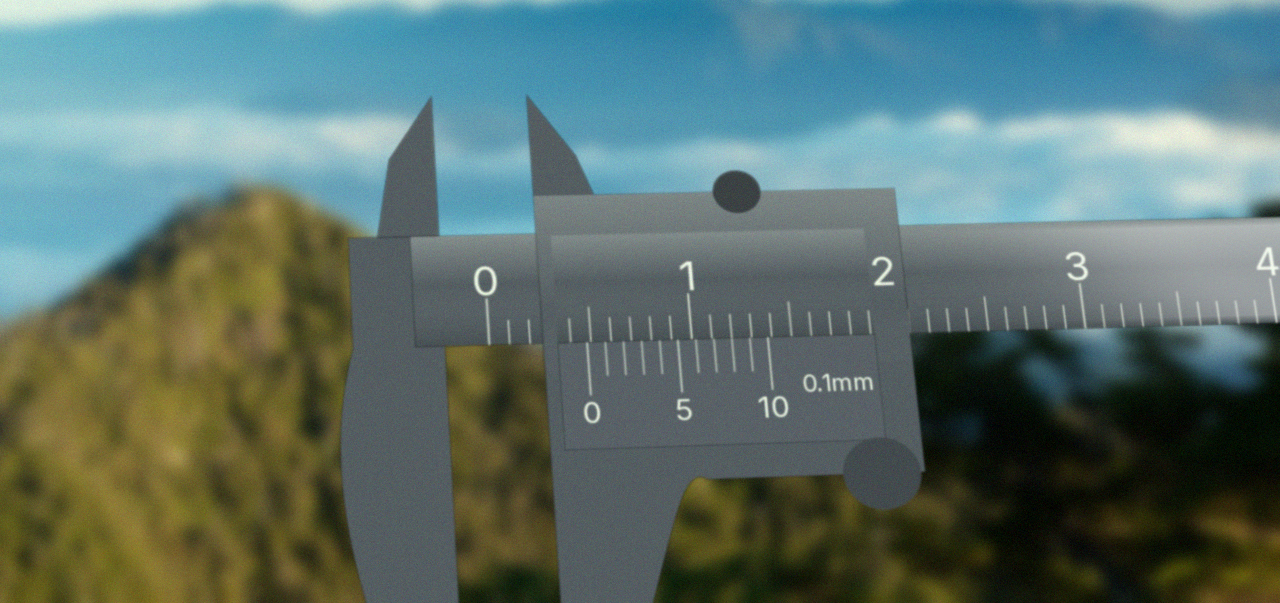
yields 4.8 mm
